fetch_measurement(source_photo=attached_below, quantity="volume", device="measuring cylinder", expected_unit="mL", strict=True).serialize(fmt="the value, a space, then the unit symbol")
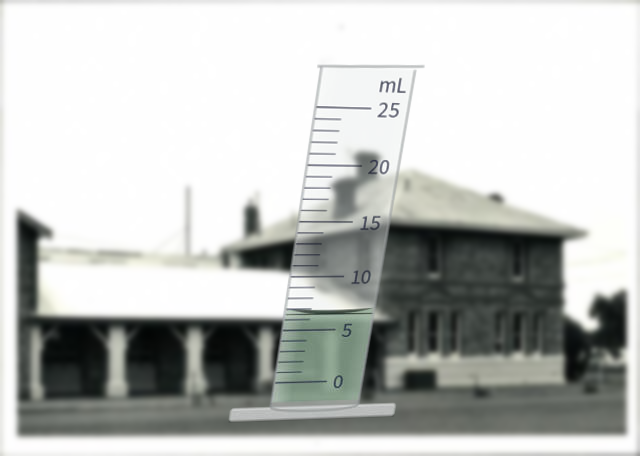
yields 6.5 mL
